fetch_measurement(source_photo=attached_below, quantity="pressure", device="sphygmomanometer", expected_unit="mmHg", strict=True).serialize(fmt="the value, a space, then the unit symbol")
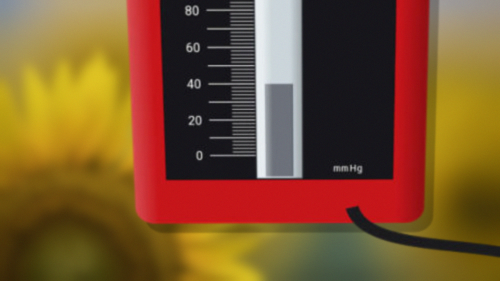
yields 40 mmHg
